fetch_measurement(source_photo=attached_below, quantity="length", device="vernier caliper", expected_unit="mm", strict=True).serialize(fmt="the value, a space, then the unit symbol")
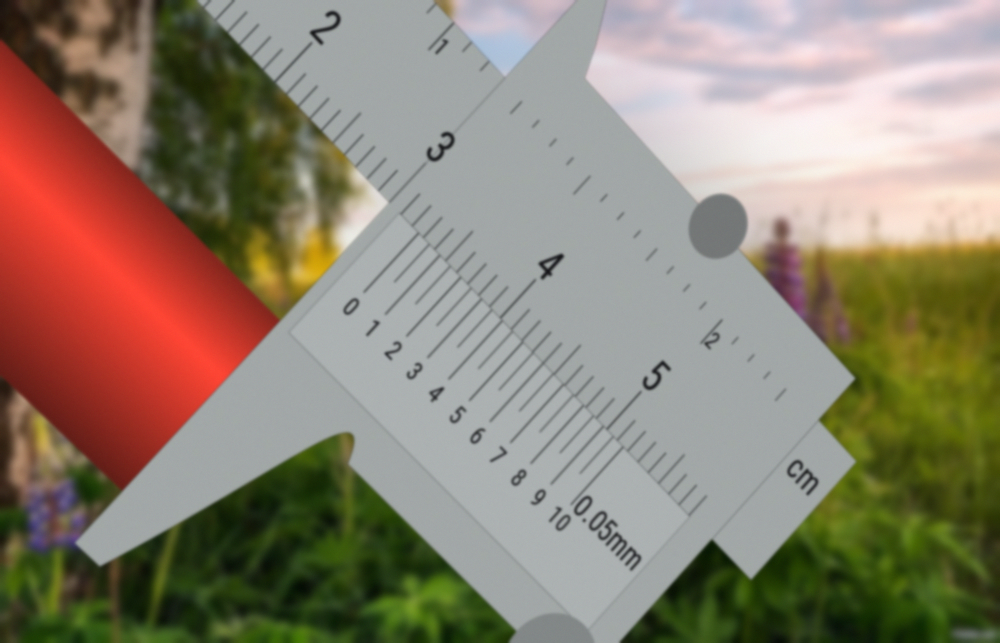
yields 32.6 mm
